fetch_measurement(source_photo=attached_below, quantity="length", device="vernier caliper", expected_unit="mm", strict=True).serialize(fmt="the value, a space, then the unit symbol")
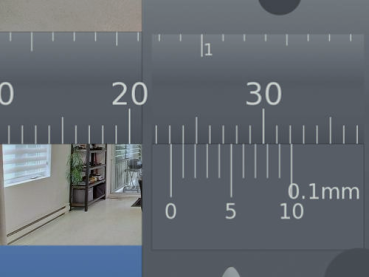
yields 23.1 mm
